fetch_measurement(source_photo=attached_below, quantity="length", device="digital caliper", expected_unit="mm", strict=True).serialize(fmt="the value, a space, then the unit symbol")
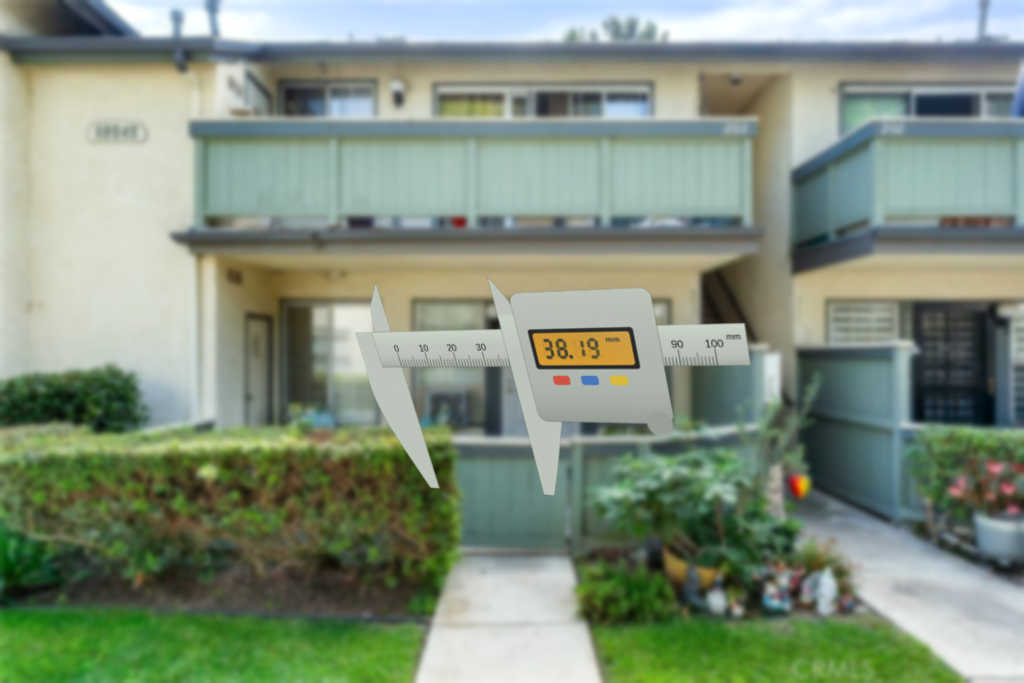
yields 38.19 mm
